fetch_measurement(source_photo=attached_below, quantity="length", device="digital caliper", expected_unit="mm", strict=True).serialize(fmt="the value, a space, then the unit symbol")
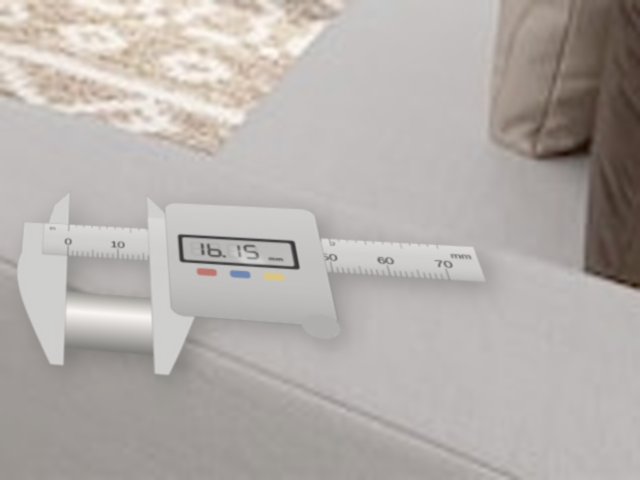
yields 16.15 mm
